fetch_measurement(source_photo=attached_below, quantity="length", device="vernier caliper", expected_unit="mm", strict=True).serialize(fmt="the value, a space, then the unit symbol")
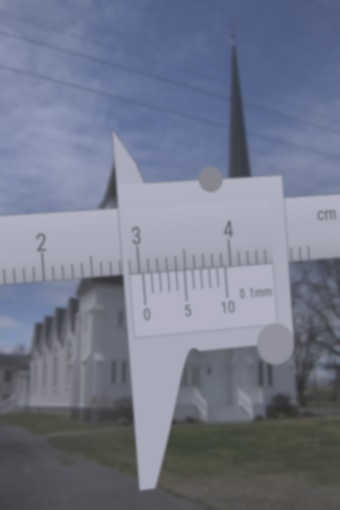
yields 30.4 mm
